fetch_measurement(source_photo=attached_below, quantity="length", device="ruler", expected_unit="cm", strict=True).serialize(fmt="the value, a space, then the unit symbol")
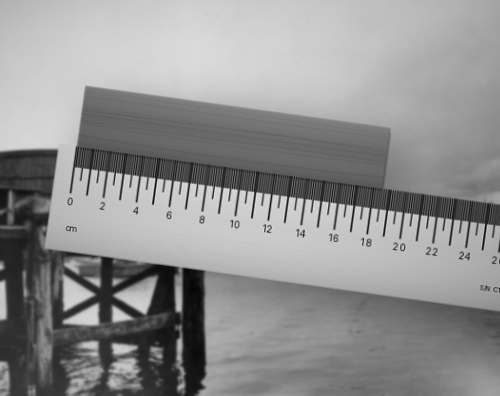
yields 18.5 cm
